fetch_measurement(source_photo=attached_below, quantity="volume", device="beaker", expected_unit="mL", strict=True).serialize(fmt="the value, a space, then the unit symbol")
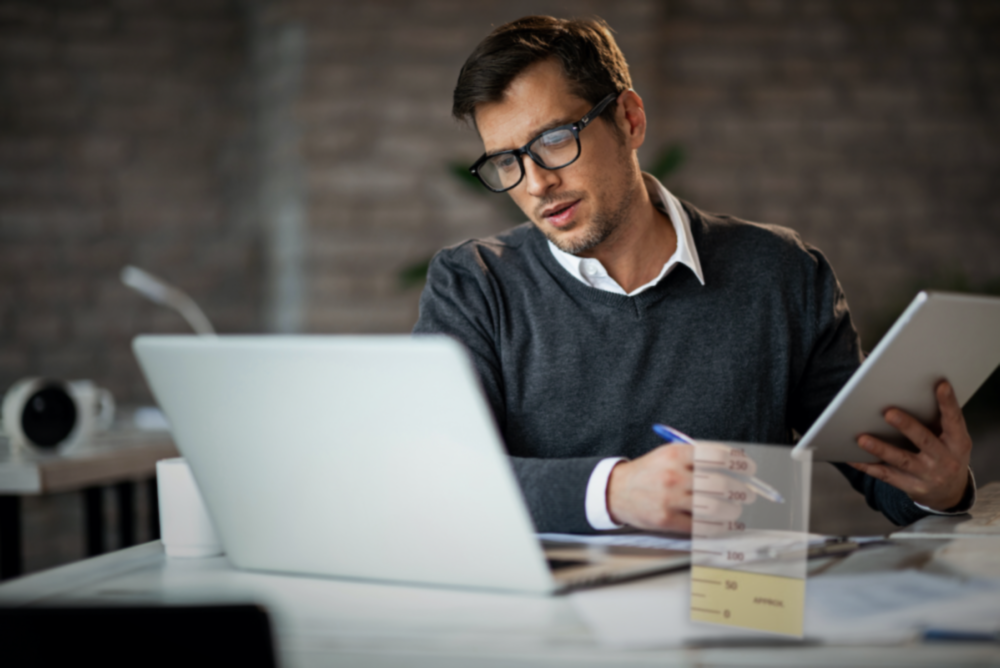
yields 75 mL
